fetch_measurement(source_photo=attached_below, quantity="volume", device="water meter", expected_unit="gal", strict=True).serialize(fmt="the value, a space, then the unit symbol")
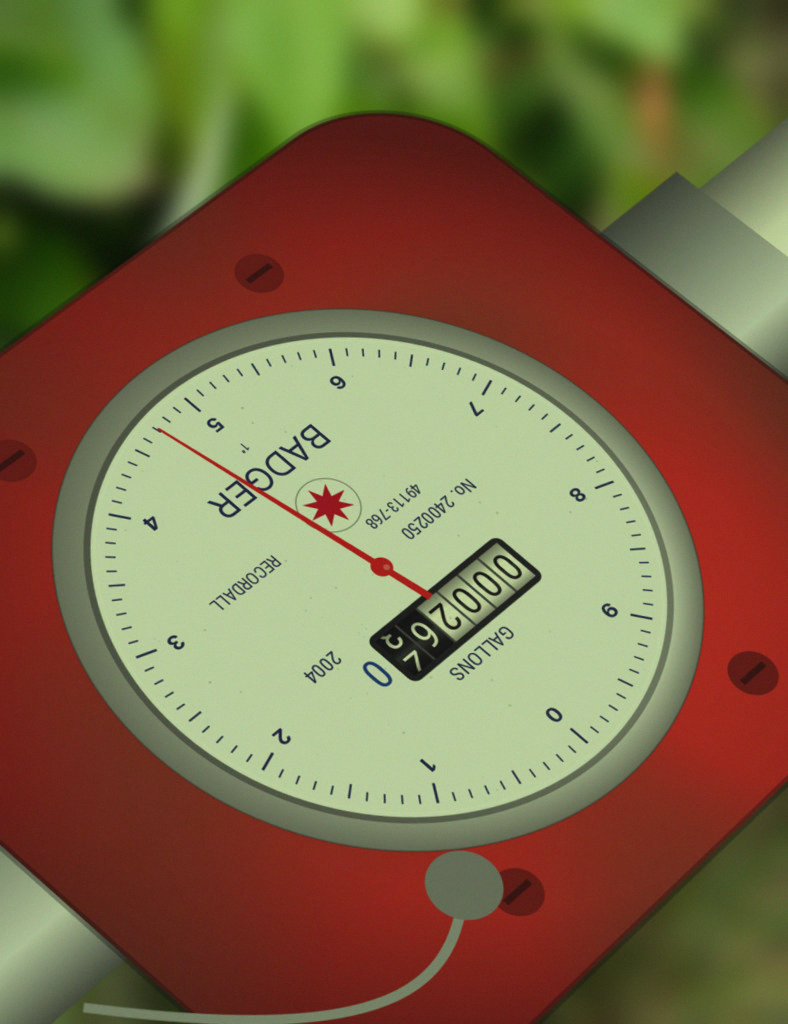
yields 2624.7 gal
